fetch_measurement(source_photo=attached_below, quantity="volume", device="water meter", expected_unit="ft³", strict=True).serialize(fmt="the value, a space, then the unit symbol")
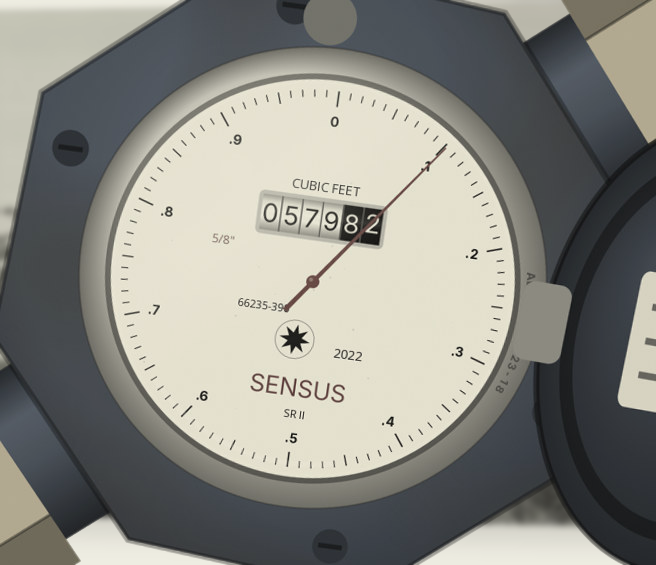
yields 57982.10 ft³
